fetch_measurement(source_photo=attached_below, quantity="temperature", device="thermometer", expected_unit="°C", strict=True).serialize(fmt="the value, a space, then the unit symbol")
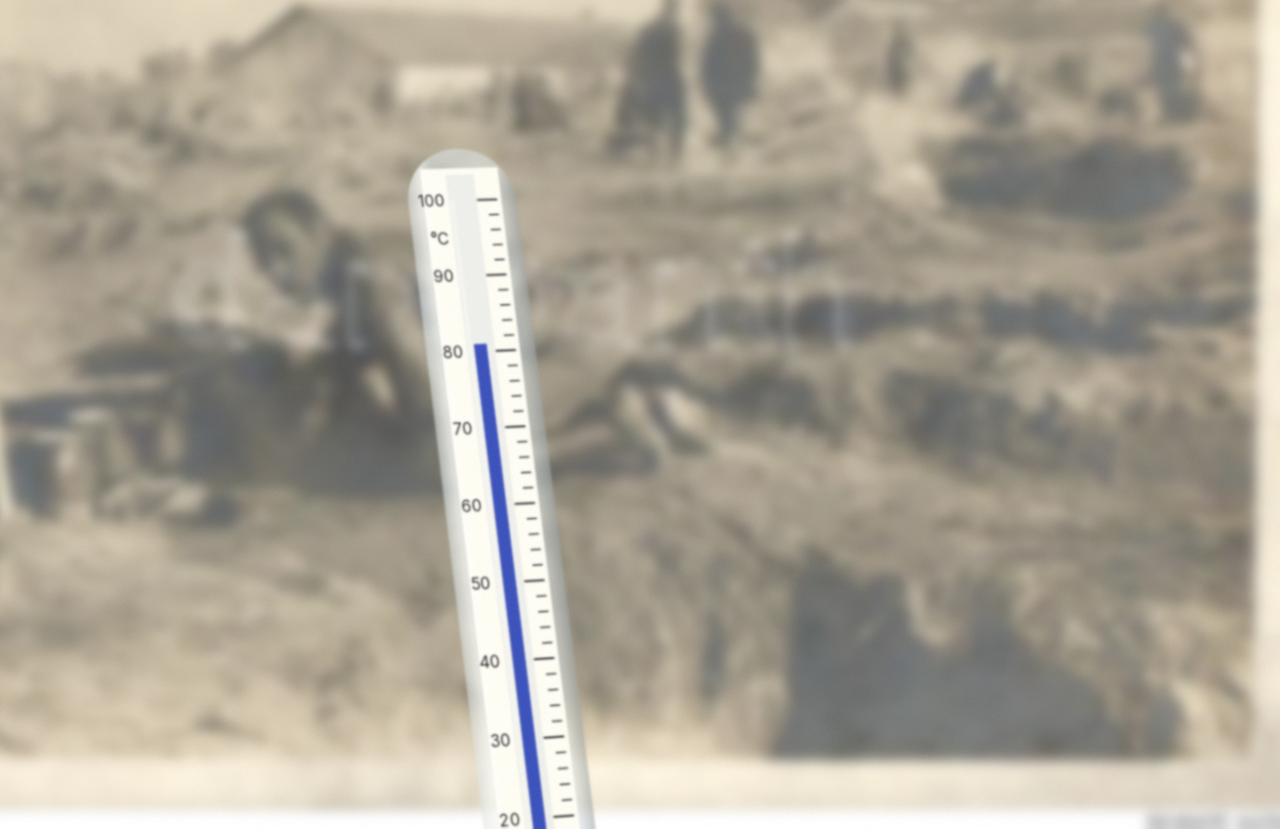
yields 81 °C
